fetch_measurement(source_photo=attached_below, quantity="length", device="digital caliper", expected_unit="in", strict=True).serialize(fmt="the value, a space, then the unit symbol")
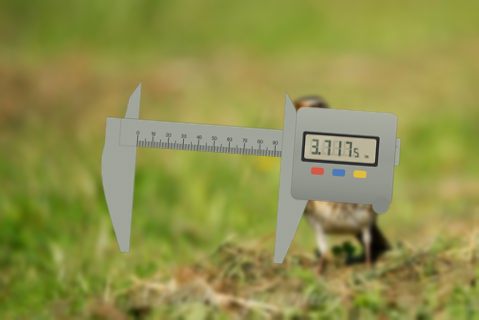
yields 3.7175 in
